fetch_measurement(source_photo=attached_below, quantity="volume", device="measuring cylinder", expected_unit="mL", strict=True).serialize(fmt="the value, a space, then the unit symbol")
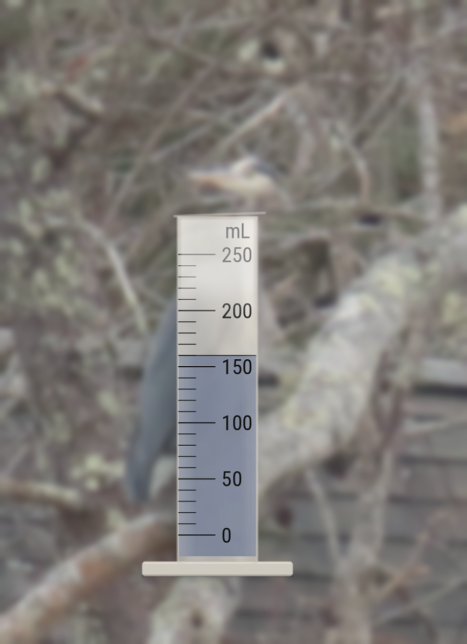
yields 160 mL
